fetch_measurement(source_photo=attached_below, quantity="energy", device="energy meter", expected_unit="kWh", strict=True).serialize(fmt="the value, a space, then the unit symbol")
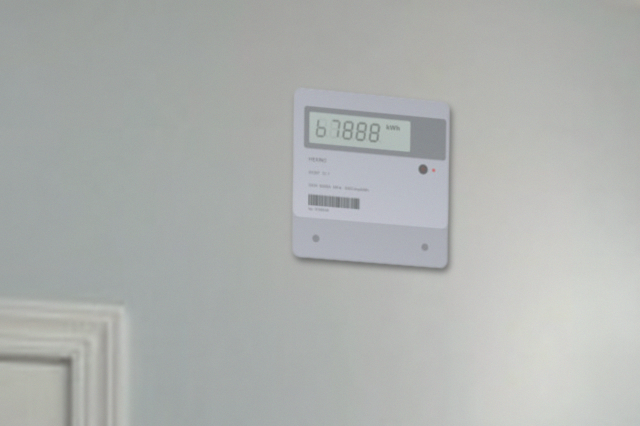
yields 67888 kWh
